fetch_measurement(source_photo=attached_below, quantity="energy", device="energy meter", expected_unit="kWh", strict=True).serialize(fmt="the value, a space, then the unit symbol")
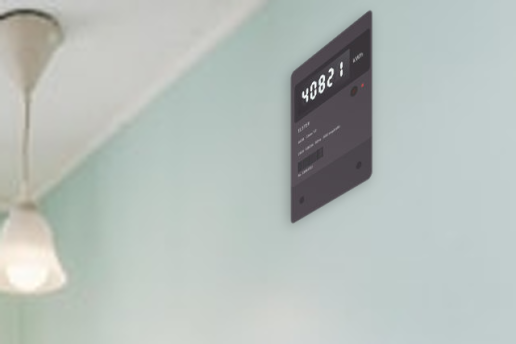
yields 40821 kWh
